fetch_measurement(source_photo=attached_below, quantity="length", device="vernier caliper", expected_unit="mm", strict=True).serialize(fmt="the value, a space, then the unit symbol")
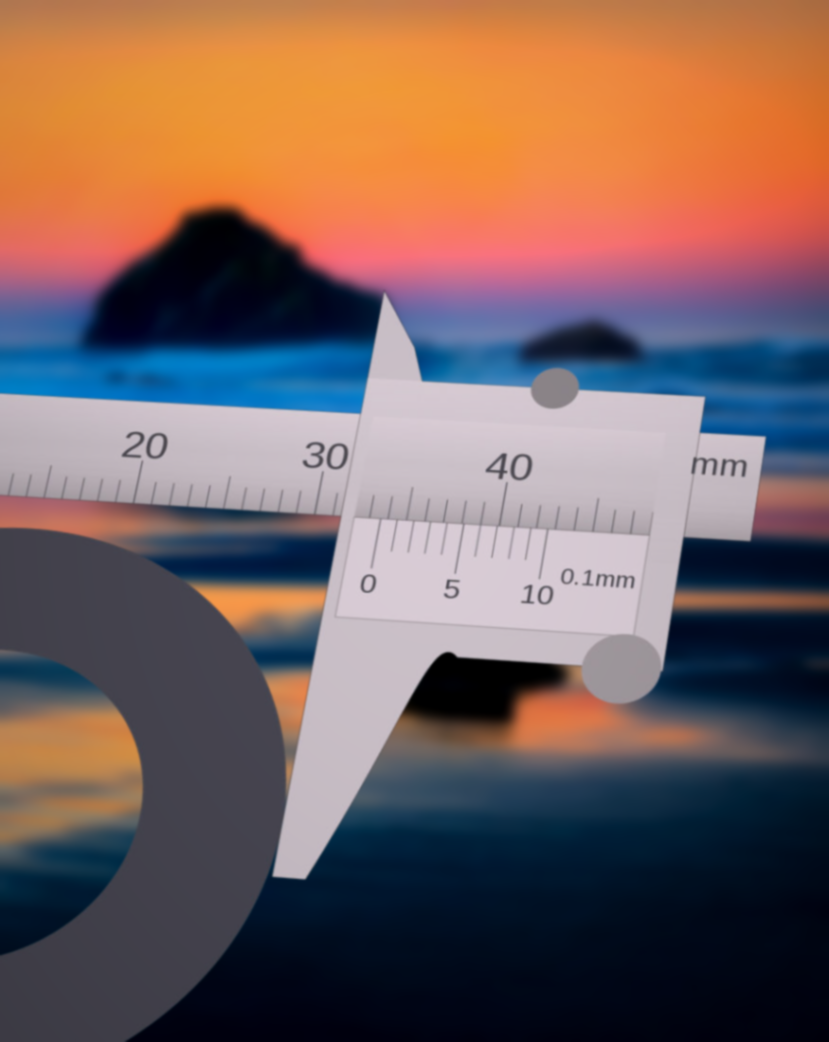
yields 33.6 mm
